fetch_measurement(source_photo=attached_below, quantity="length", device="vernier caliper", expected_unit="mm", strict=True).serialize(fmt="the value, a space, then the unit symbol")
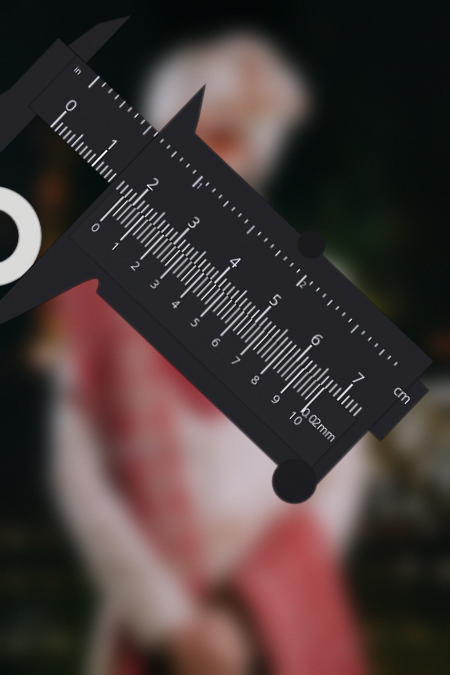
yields 17.8 mm
